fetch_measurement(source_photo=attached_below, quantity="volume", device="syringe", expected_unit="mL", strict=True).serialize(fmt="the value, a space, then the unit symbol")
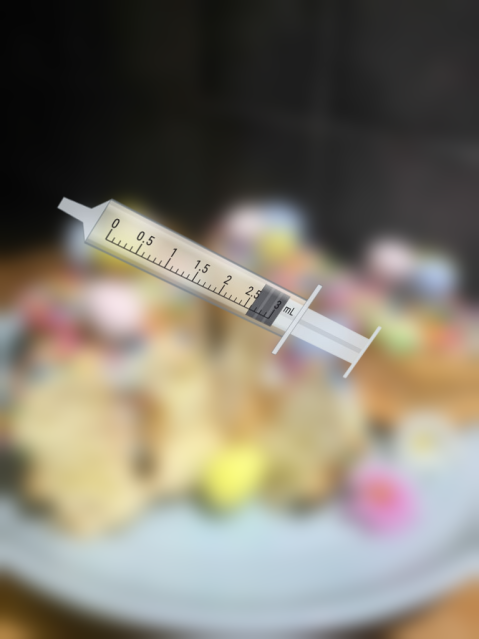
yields 2.6 mL
